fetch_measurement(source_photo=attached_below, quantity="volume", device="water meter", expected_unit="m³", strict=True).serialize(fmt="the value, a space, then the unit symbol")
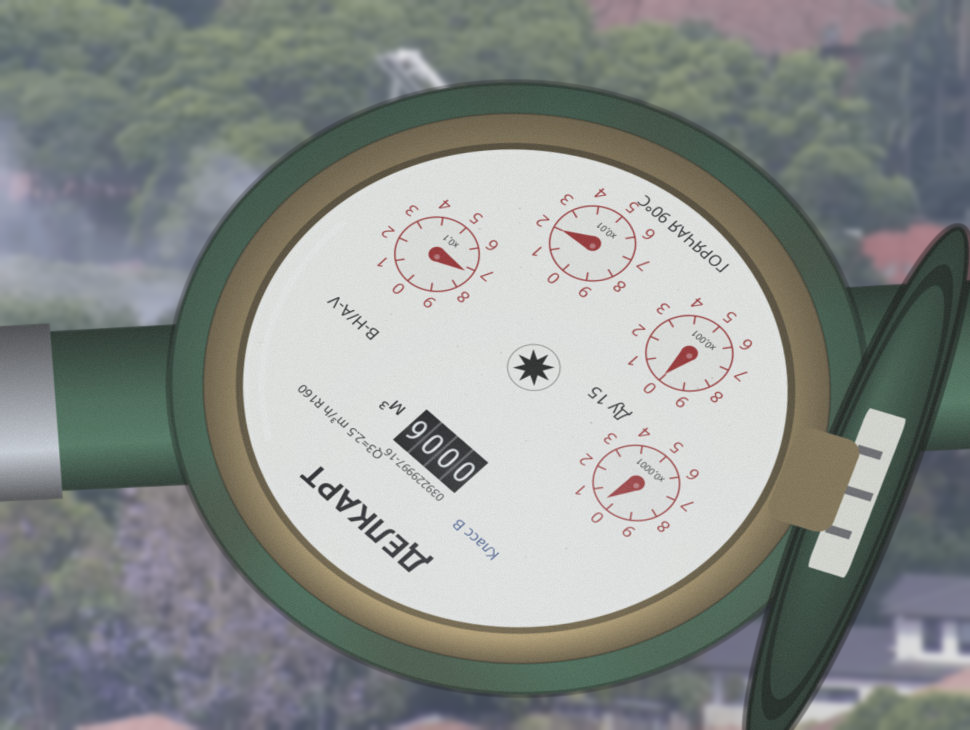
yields 6.7200 m³
